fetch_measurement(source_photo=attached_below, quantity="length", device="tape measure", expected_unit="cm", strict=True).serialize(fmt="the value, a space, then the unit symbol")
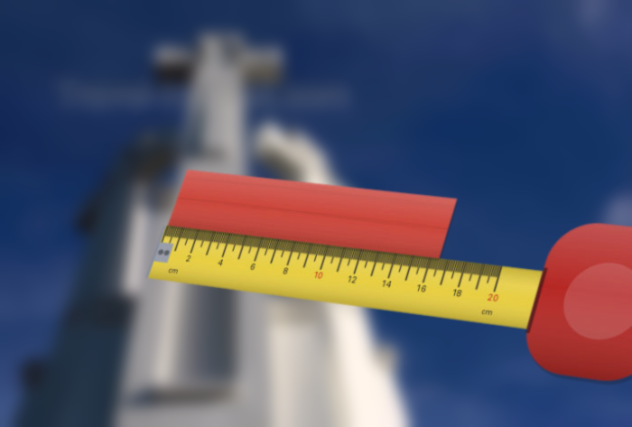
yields 16.5 cm
